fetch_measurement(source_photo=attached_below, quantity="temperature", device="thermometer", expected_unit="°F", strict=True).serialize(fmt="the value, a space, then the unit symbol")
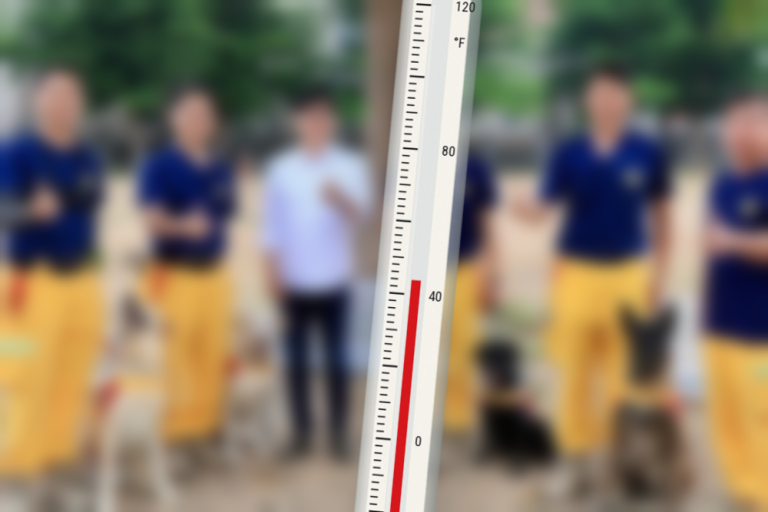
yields 44 °F
